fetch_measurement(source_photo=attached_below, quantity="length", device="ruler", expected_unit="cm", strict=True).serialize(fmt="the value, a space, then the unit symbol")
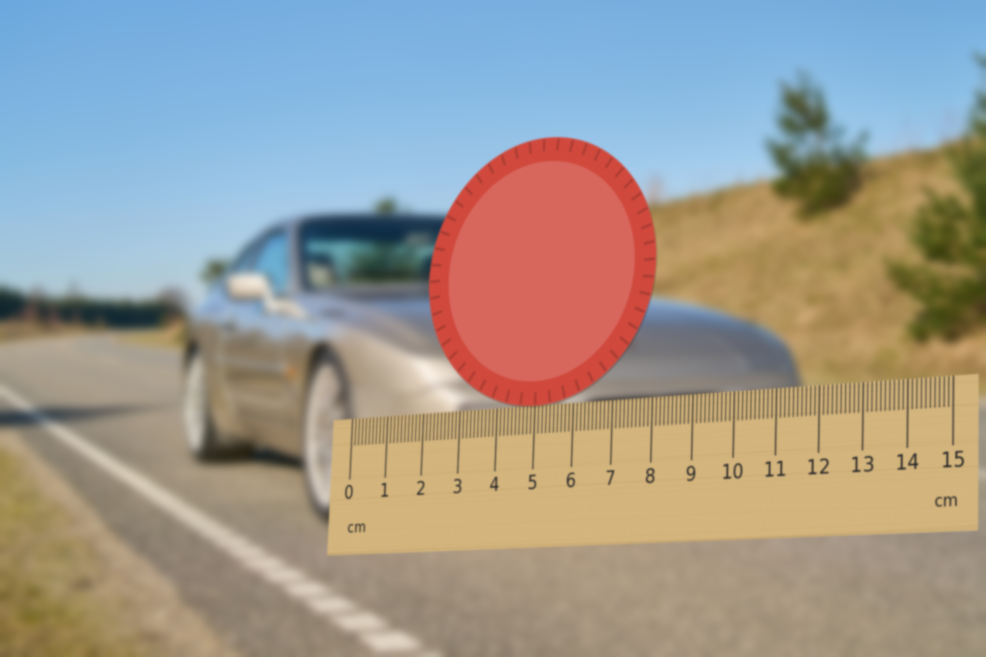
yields 6 cm
